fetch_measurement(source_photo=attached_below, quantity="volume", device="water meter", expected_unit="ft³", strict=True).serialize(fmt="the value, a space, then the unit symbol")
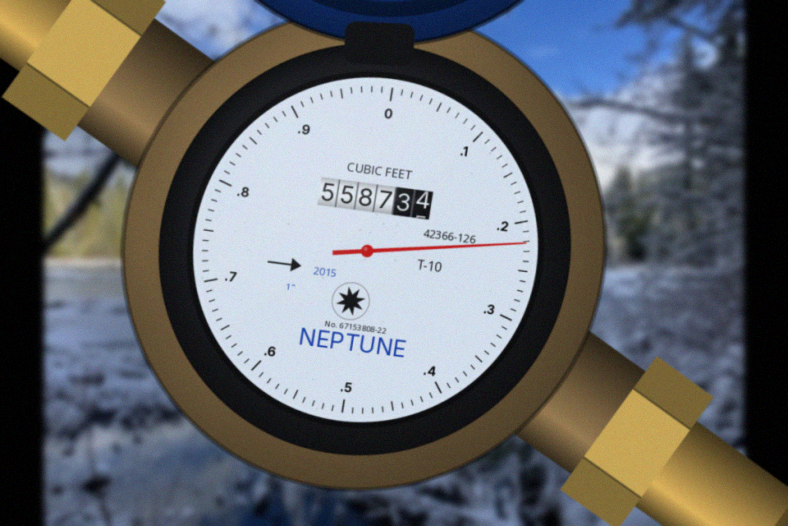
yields 558734.22 ft³
